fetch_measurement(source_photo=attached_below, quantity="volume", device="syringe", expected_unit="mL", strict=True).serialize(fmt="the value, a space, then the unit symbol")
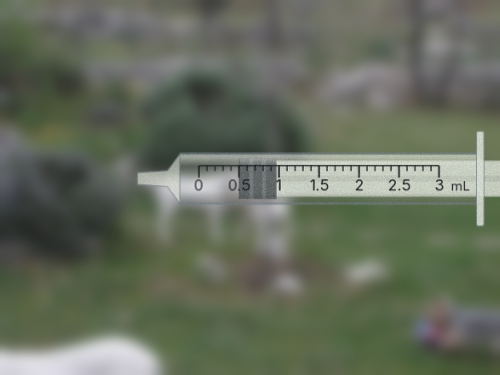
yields 0.5 mL
